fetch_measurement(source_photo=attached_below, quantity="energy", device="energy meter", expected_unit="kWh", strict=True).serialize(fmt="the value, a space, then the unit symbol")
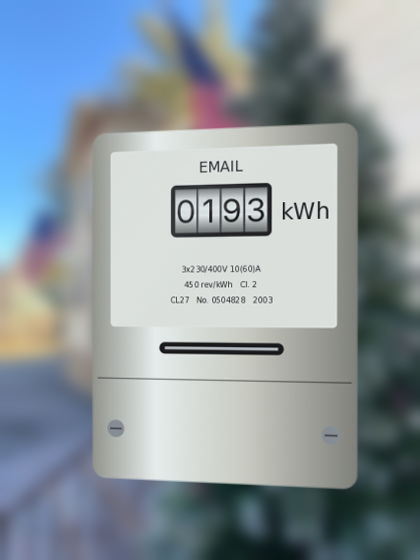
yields 193 kWh
